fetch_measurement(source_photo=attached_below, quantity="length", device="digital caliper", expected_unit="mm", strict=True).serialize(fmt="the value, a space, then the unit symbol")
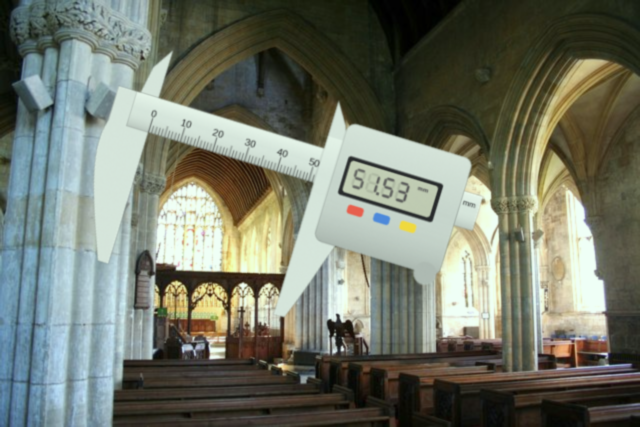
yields 51.53 mm
